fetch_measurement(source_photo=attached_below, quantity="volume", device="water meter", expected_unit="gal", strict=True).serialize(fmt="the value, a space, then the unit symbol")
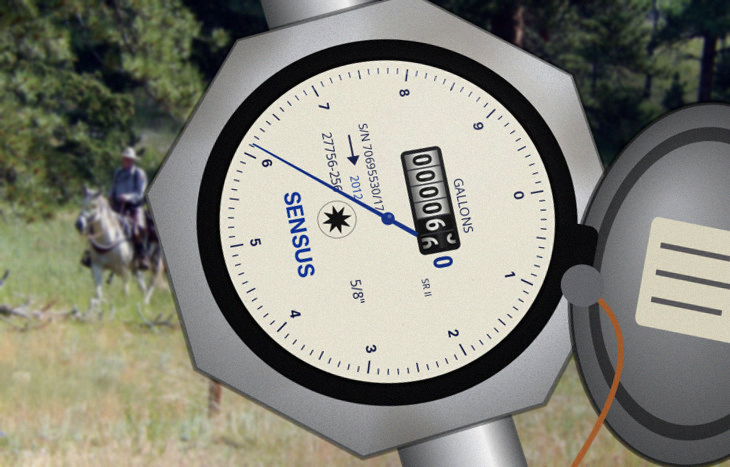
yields 656.1 gal
